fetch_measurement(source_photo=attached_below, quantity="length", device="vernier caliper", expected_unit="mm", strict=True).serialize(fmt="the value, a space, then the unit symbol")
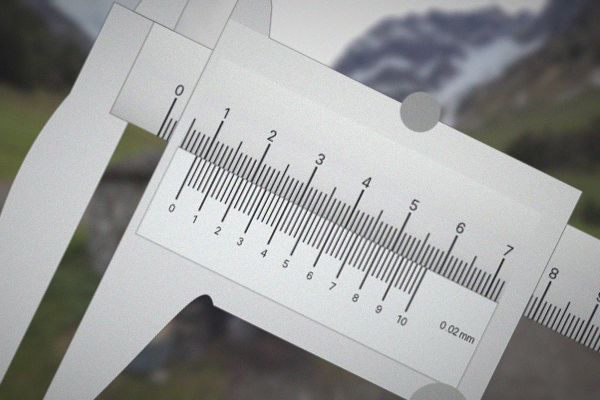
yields 8.5 mm
